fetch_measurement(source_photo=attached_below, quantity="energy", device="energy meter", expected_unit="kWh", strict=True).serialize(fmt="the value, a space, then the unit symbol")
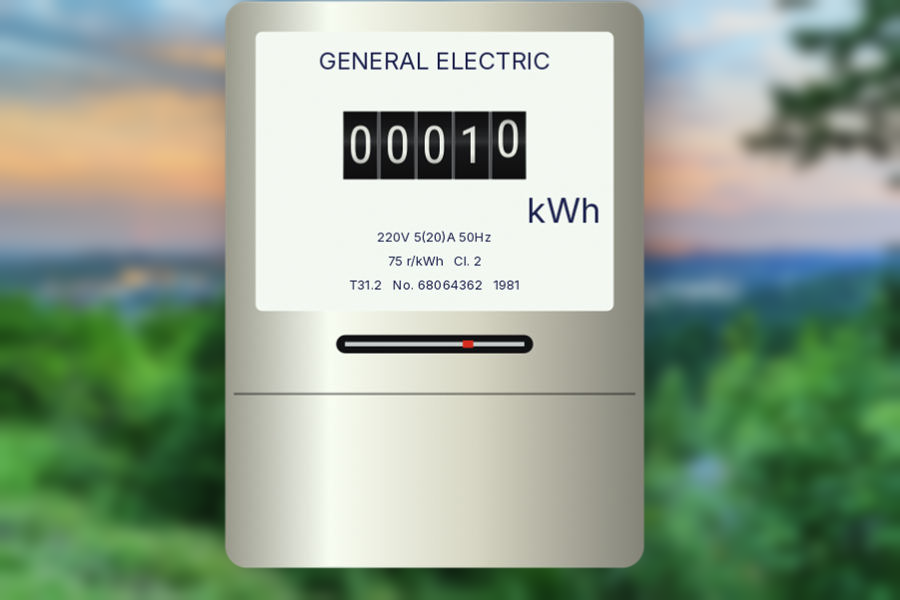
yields 10 kWh
